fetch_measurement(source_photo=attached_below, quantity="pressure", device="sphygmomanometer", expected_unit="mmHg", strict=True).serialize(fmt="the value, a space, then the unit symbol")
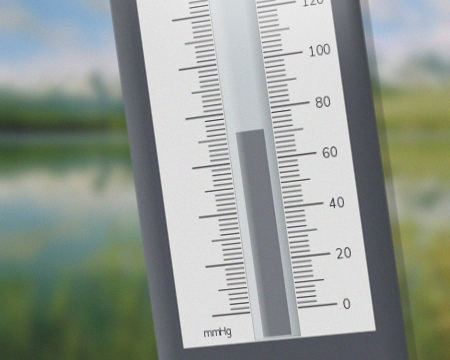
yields 72 mmHg
